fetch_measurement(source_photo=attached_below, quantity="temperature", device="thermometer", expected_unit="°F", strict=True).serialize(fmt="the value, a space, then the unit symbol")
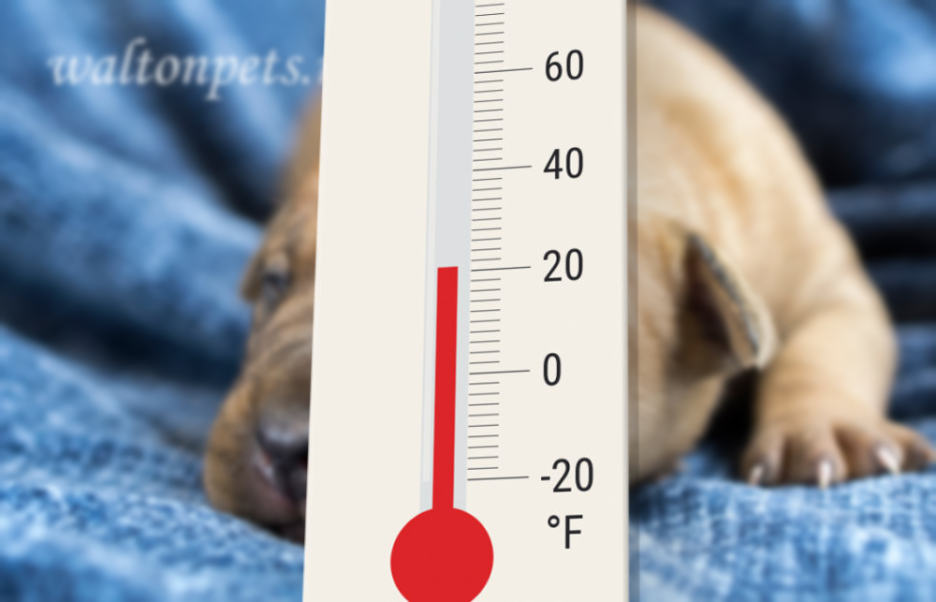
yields 21 °F
